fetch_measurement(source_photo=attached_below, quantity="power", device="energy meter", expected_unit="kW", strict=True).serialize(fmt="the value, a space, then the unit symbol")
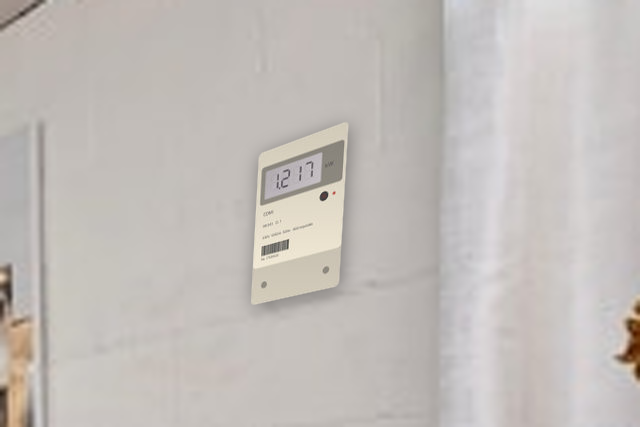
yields 1.217 kW
